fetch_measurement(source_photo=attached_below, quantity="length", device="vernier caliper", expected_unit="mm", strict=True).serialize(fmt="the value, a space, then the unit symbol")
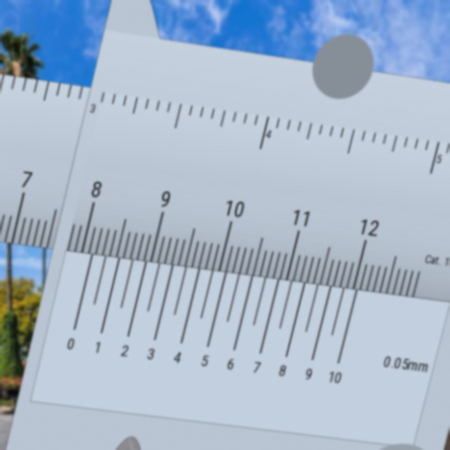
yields 81.5 mm
